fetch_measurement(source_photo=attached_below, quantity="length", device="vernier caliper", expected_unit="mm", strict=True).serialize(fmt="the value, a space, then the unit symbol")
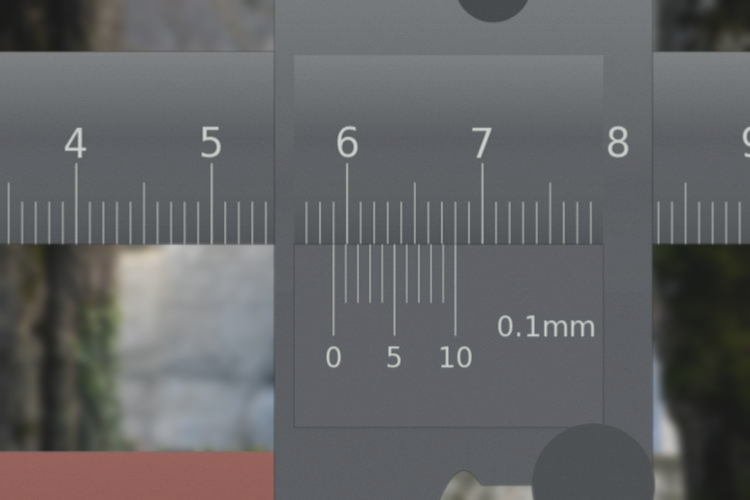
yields 59.0 mm
